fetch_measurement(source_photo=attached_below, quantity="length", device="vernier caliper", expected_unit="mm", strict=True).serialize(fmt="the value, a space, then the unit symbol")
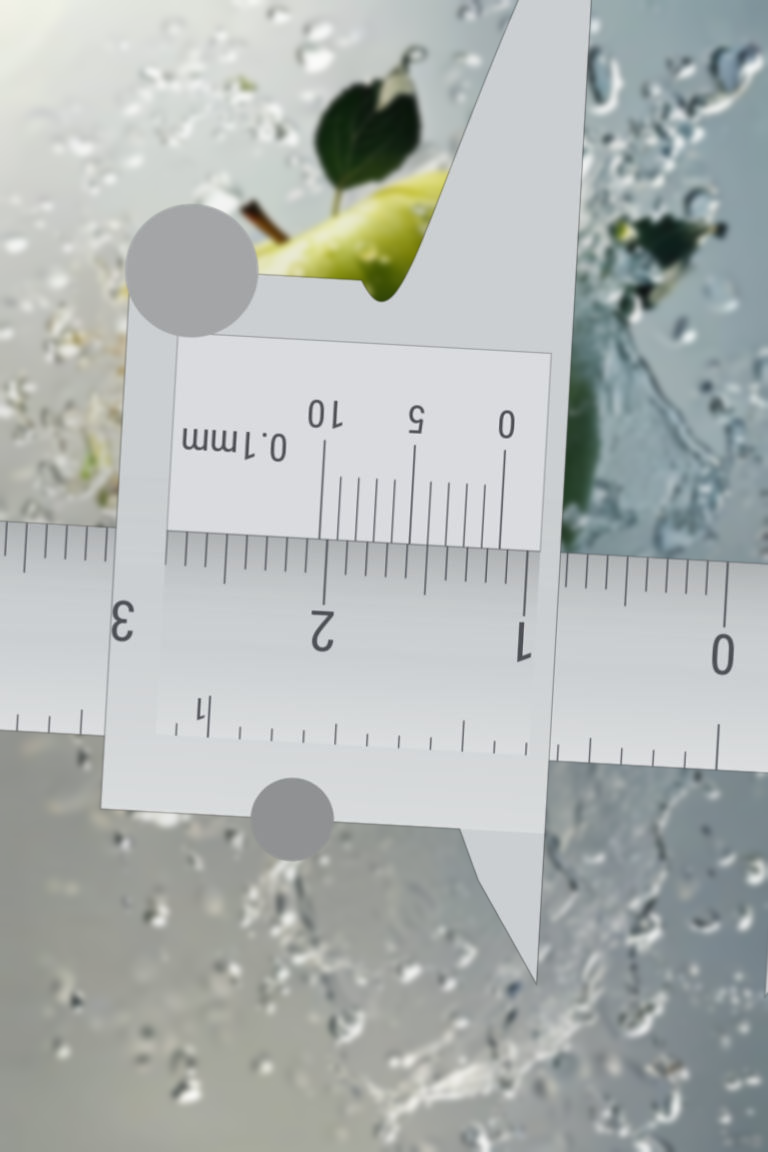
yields 11.4 mm
